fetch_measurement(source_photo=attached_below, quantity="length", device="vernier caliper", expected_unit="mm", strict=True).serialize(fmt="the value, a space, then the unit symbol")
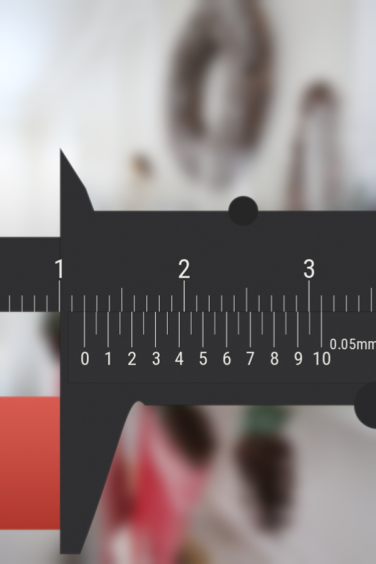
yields 12.0 mm
